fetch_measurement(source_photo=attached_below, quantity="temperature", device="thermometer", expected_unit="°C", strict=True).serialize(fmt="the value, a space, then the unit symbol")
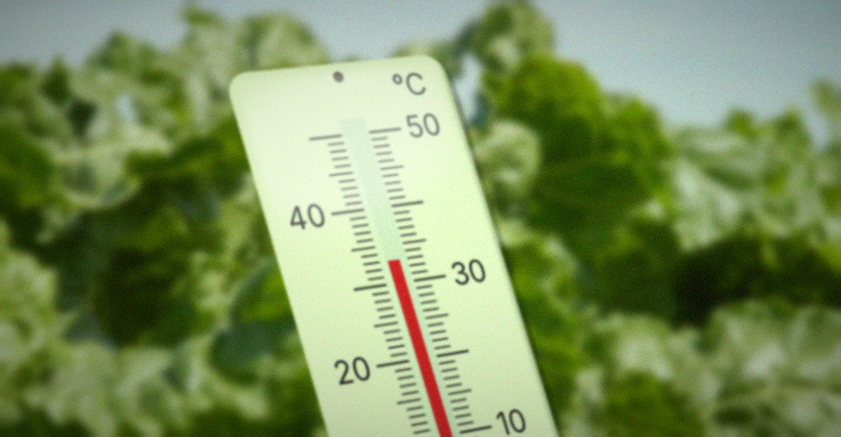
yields 33 °C
